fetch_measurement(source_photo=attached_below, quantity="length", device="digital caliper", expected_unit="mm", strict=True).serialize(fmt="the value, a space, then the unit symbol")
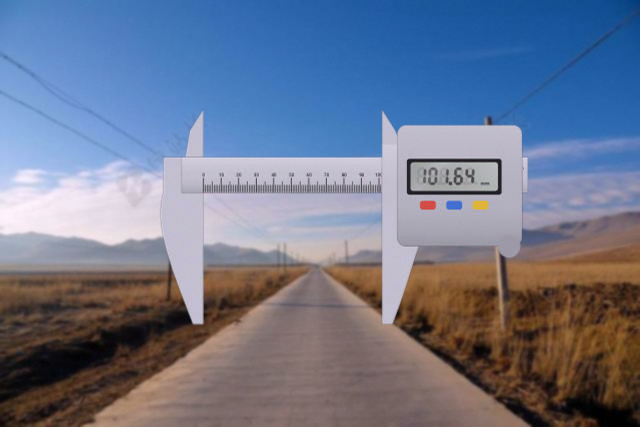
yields 101.64 mm
